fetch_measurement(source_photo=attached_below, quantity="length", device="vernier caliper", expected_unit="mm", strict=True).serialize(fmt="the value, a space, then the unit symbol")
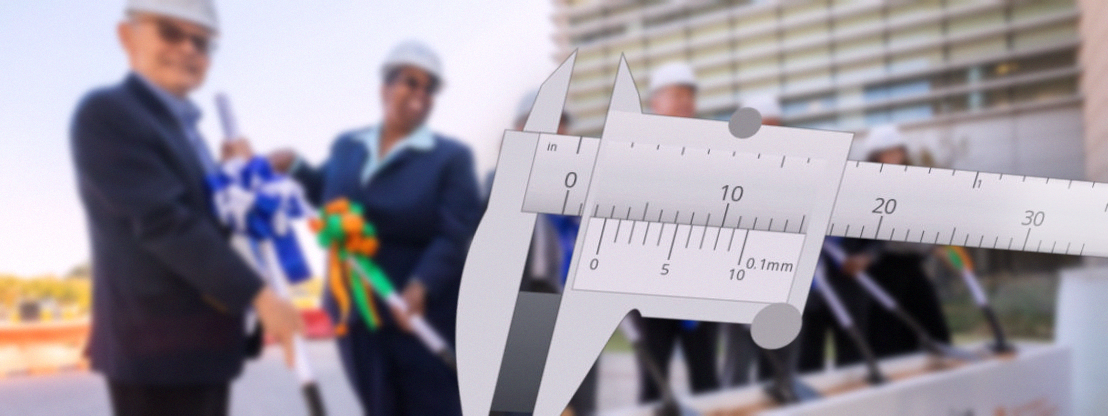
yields 2.7 mm
